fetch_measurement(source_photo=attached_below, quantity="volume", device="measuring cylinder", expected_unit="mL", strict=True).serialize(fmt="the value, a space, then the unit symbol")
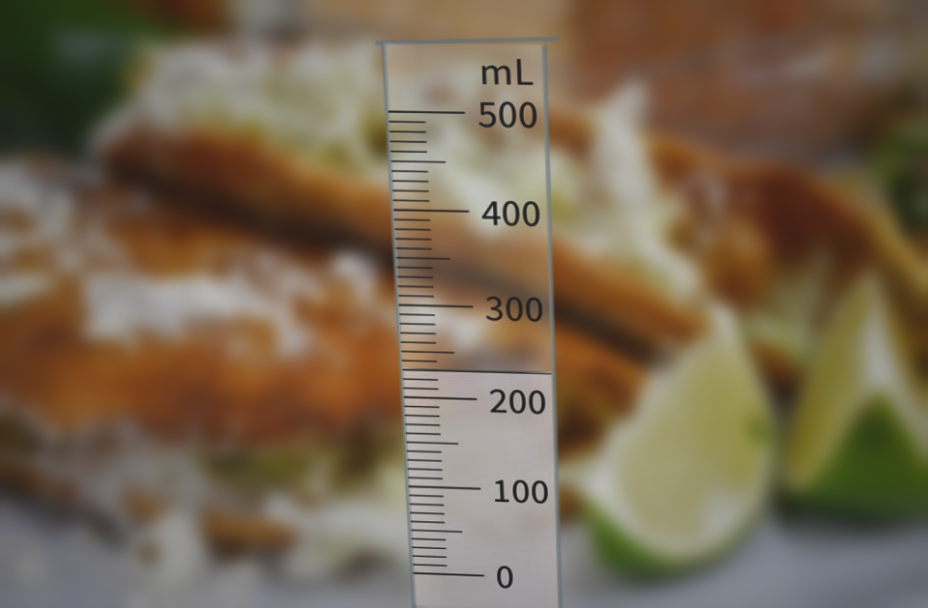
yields 230 mL
